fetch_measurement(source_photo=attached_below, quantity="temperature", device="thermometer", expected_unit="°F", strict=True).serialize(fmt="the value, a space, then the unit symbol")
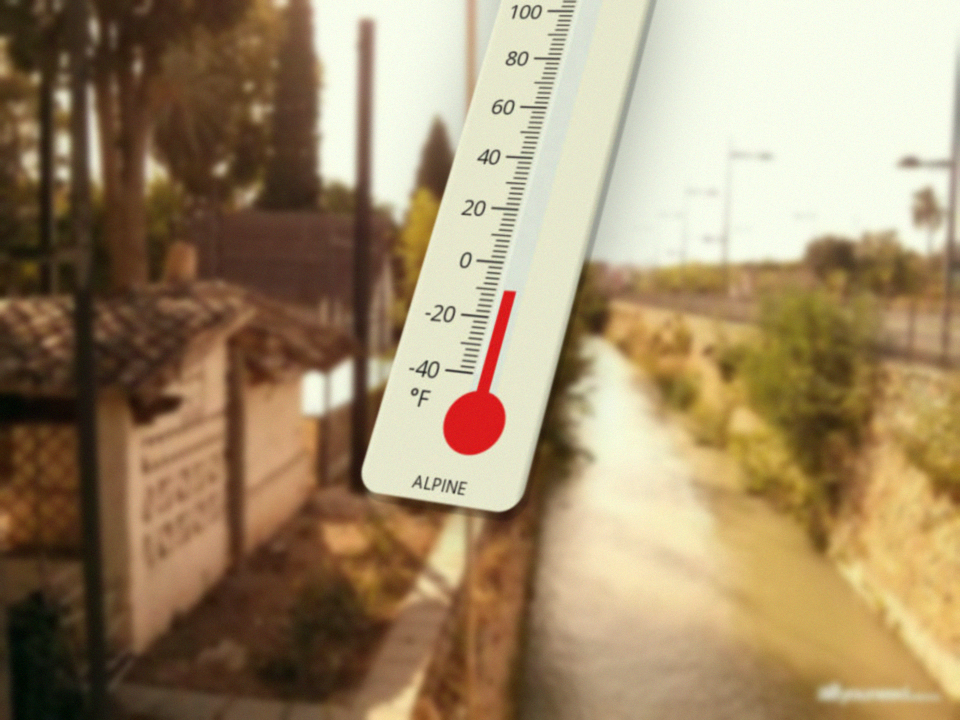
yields -10 °F
